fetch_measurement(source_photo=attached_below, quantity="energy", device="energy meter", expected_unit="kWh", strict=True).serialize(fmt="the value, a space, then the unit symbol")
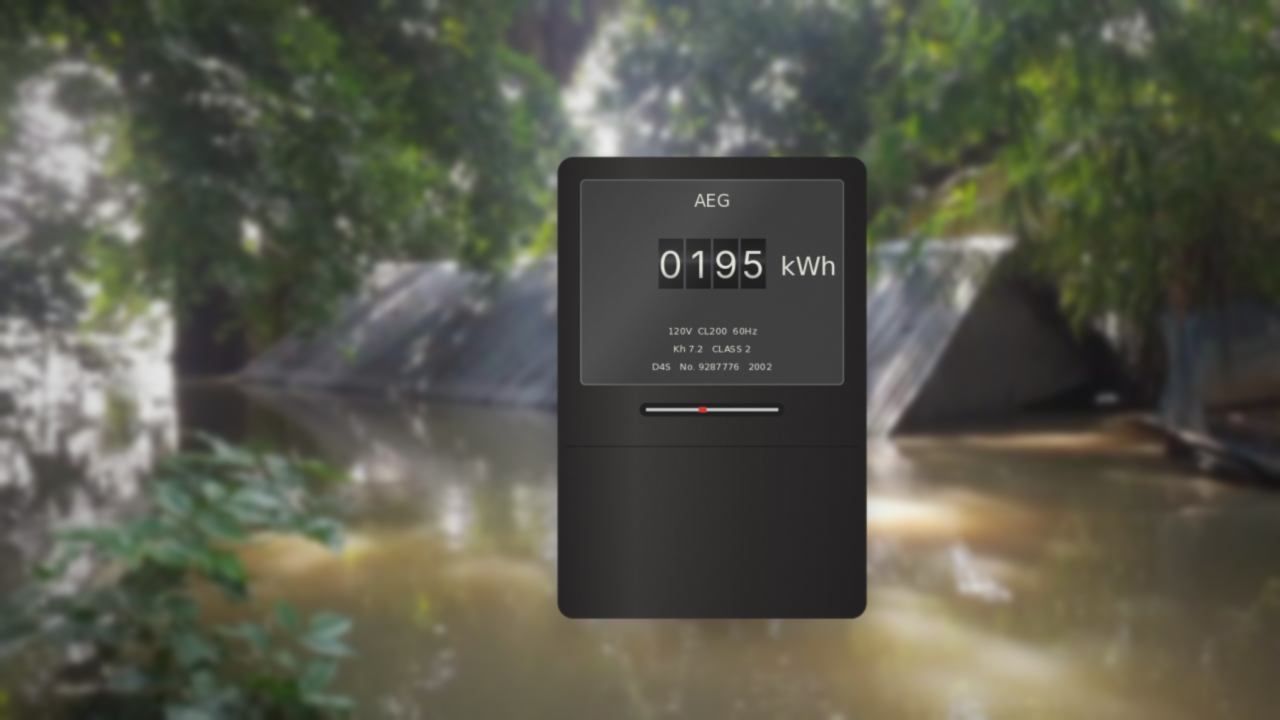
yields 195 kWh
